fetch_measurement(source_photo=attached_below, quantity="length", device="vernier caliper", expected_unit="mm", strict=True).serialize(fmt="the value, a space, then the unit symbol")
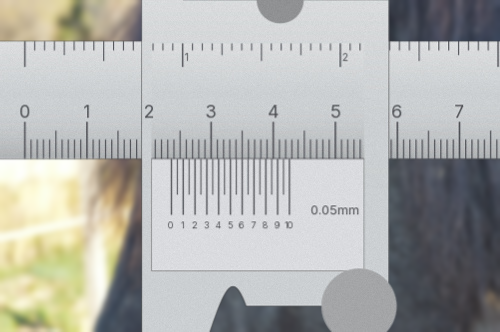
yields 23.6 mm
